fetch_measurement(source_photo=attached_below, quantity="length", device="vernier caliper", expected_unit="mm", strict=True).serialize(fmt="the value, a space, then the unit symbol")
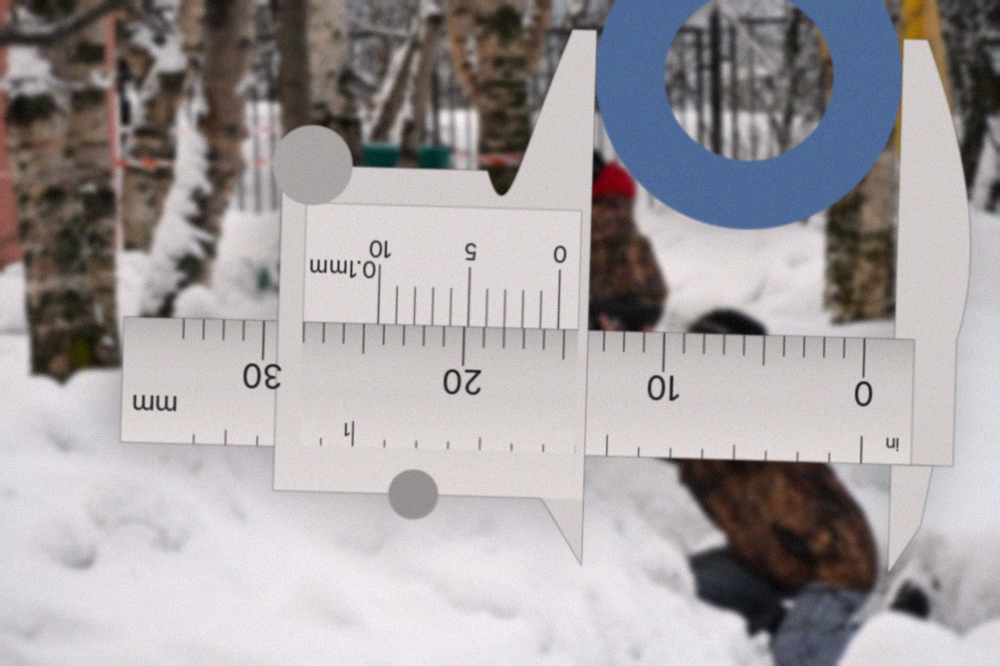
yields 15.3 mm
